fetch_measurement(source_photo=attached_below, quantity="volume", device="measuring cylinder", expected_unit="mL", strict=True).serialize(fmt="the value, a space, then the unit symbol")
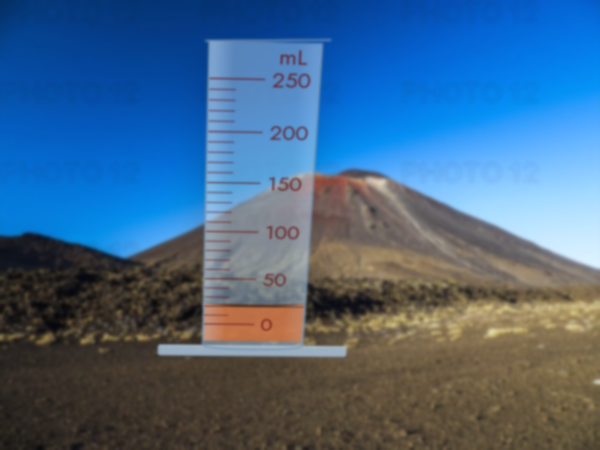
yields 20 mL
